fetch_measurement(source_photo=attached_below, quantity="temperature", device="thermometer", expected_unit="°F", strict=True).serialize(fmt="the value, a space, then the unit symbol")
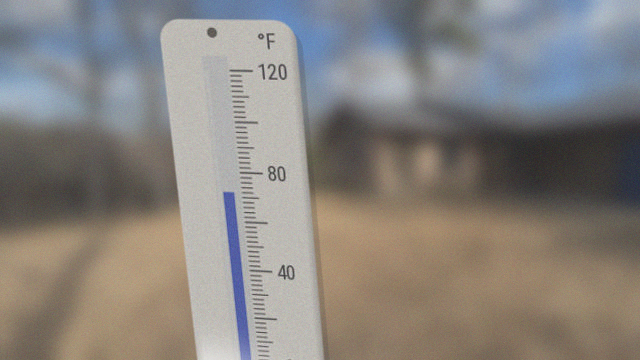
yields 72 °F
